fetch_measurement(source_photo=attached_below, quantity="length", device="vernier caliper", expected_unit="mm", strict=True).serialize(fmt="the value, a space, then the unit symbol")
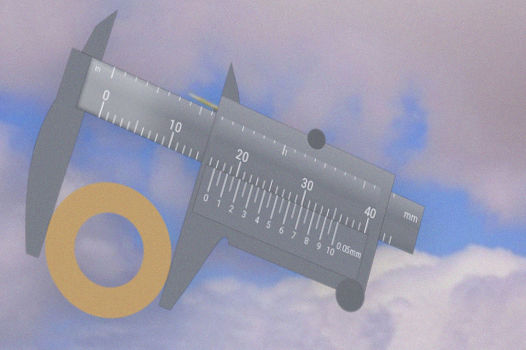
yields 16.8 mm
